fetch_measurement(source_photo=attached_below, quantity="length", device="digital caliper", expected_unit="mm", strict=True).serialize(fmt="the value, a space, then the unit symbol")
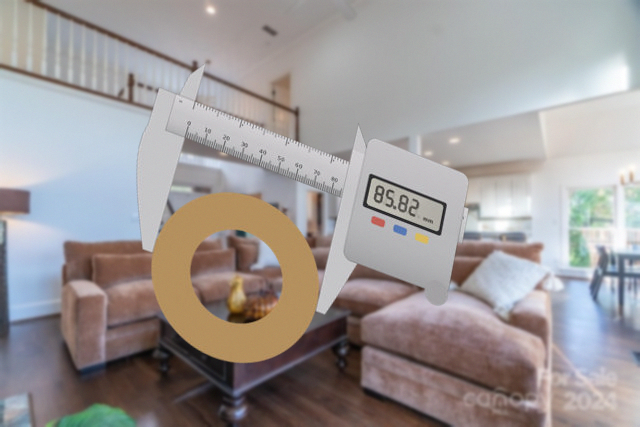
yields 85.82 mm
